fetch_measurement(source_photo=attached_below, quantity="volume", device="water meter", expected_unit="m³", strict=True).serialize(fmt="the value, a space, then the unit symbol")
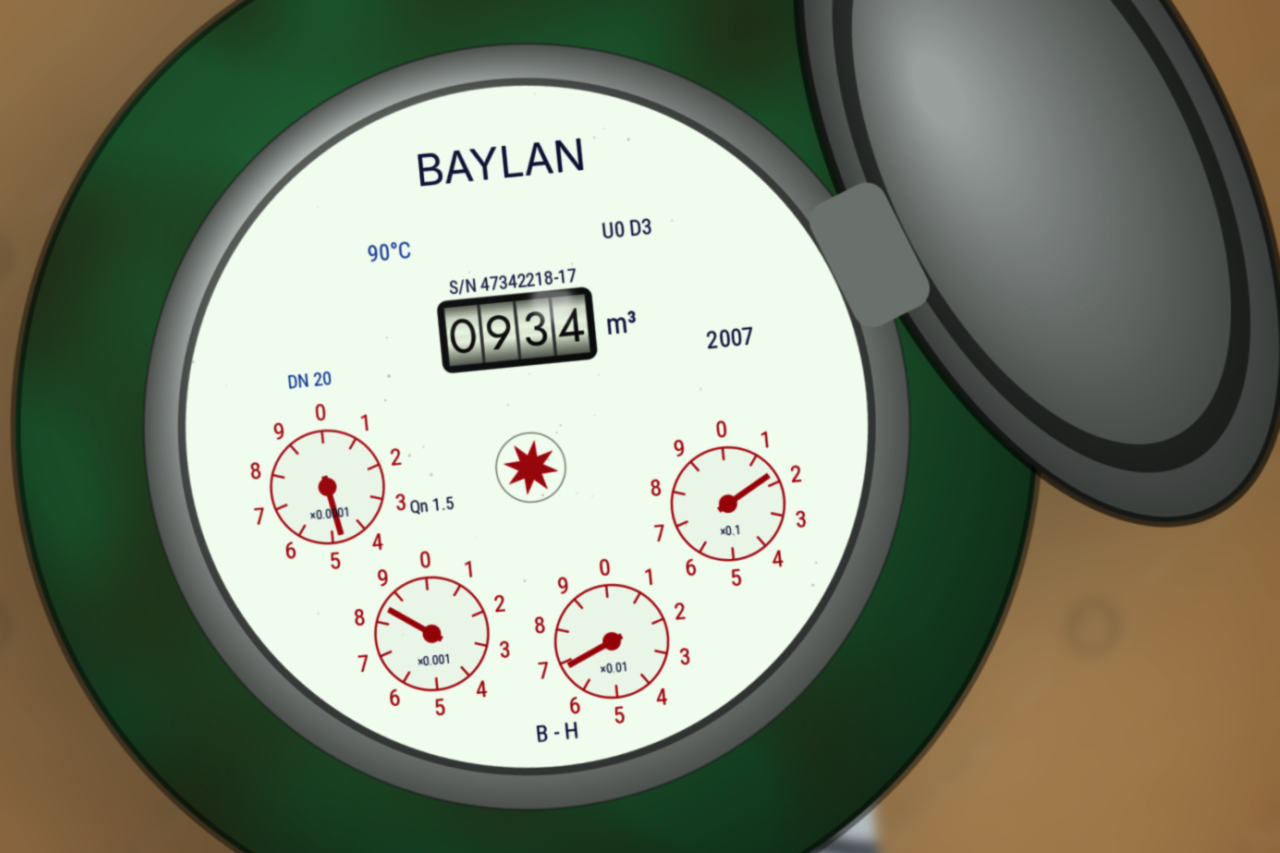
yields 934.1684 m³
